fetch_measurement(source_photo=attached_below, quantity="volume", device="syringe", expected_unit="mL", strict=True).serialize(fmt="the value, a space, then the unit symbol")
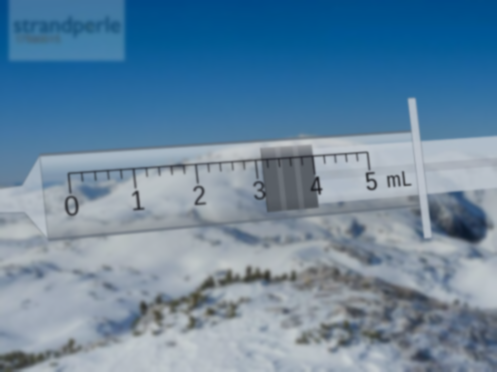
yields 3.1 mL
